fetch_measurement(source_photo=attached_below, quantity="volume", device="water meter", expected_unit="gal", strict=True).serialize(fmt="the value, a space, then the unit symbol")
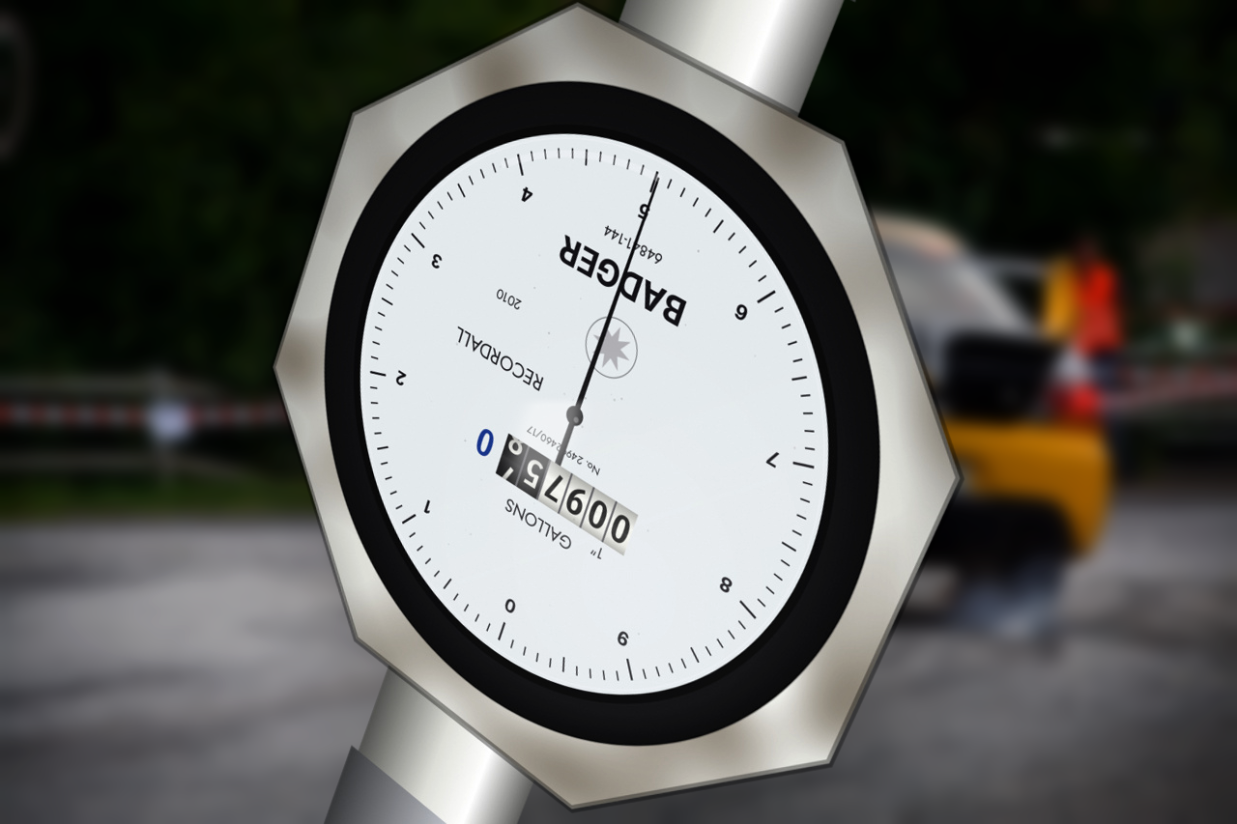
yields 97575.0 gal
